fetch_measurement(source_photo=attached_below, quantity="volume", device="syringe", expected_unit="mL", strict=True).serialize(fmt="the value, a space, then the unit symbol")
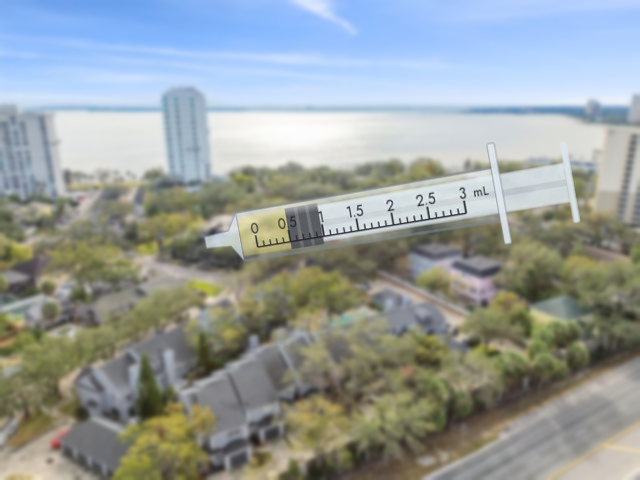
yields 0.5 mL
